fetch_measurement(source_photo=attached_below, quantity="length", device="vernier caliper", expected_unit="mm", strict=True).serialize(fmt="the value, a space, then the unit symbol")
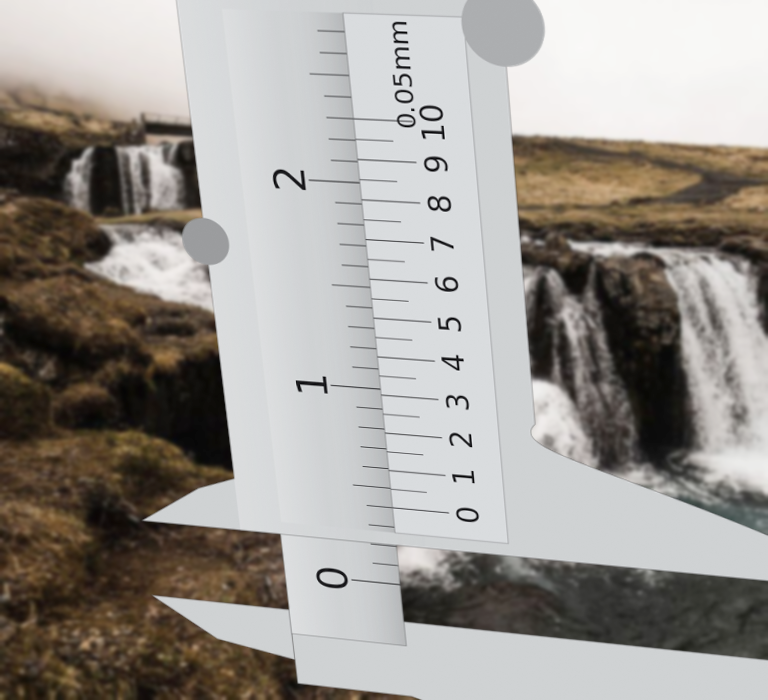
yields 4.0 mm
